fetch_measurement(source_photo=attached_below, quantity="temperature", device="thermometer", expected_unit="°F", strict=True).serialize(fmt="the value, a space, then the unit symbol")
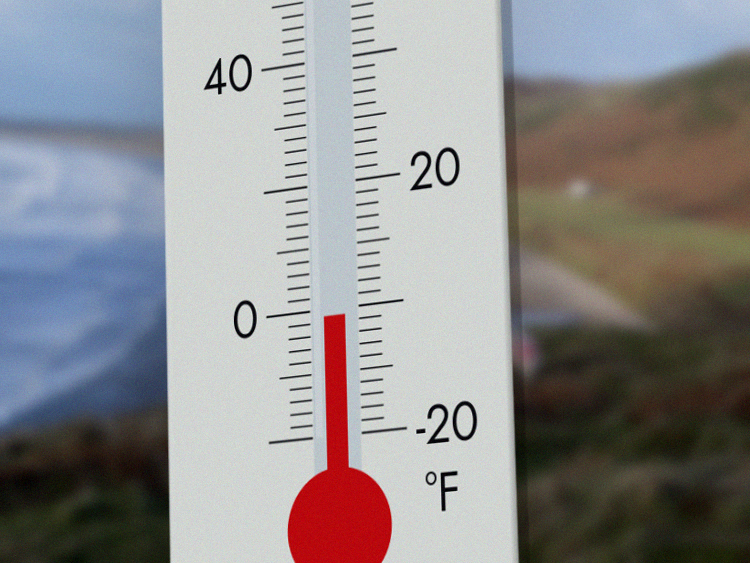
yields -1 °F
